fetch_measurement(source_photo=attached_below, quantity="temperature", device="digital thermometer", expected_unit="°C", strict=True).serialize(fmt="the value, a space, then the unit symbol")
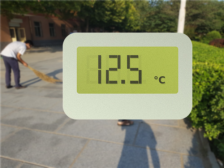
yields 12.5 °C
